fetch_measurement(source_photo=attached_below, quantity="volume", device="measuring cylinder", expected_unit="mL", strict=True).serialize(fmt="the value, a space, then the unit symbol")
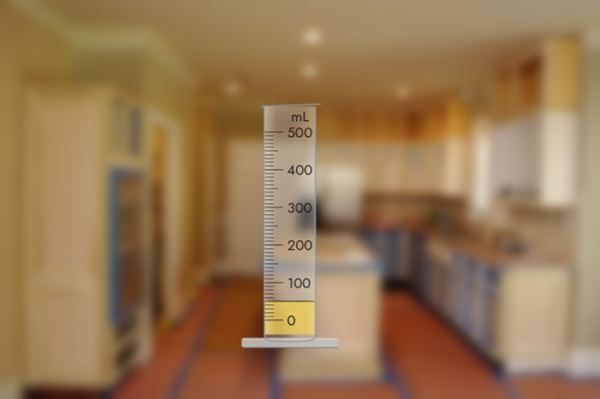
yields 50 mL
